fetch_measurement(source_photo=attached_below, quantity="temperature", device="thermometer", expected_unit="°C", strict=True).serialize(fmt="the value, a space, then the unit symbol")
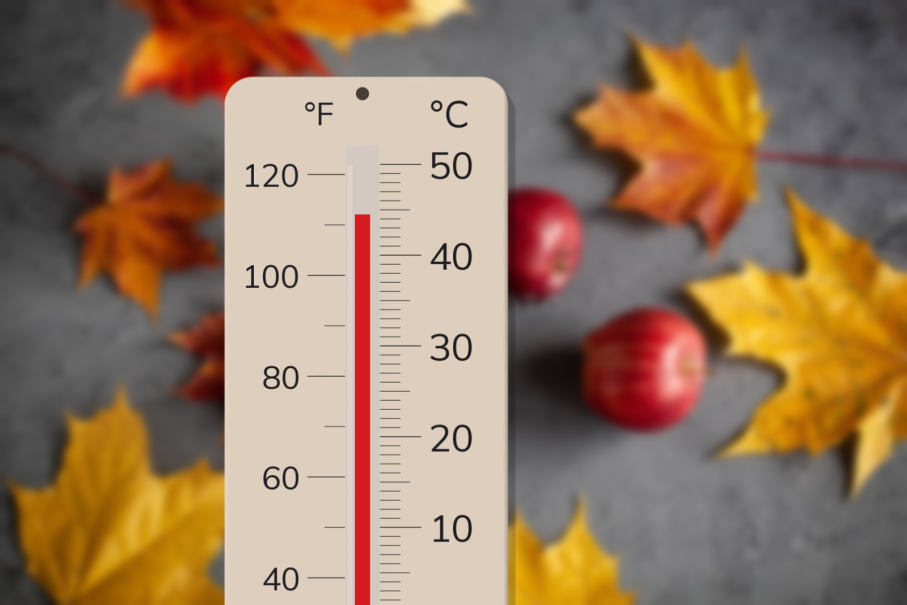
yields 44.5 °C
